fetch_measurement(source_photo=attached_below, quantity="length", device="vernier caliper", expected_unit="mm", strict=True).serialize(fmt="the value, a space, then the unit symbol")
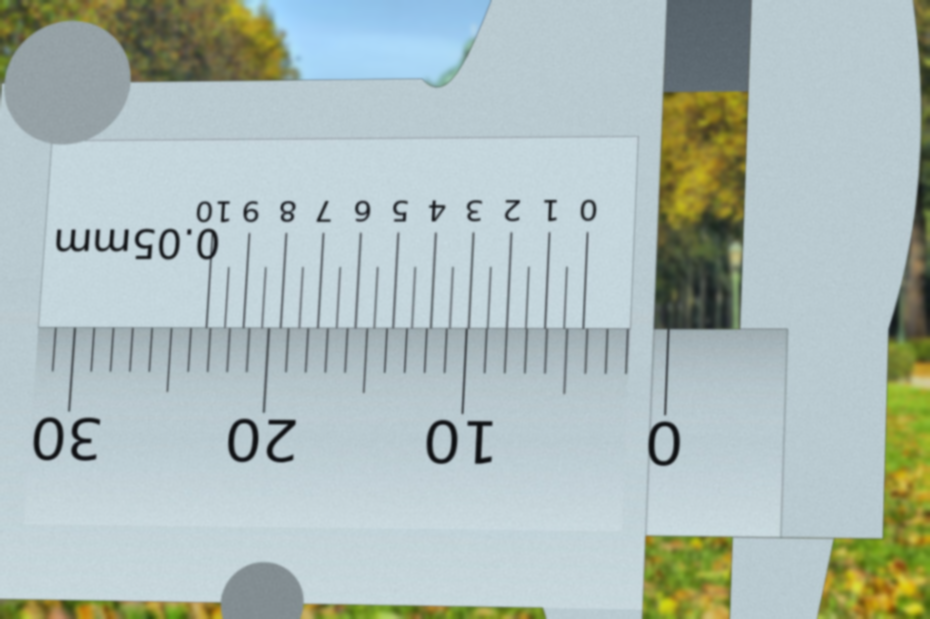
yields 4.2 mm
